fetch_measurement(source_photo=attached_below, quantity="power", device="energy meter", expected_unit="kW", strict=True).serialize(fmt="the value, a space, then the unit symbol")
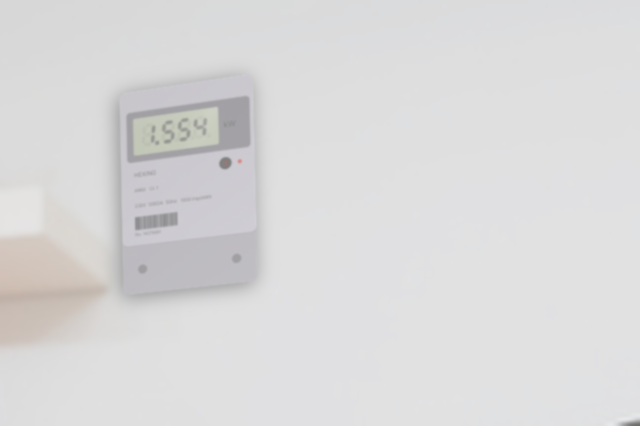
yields 1.554 kW
